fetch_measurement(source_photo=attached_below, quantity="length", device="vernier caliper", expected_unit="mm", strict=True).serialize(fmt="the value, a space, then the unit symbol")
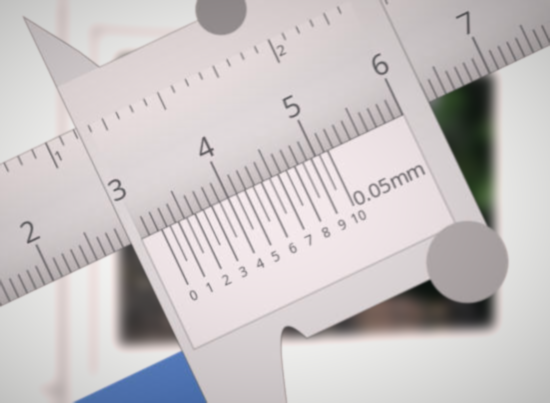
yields 32.4 mm
